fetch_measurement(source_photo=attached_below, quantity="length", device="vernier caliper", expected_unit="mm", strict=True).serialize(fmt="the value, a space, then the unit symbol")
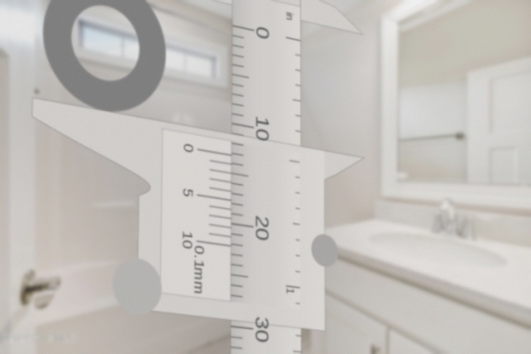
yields 13.2 mm
